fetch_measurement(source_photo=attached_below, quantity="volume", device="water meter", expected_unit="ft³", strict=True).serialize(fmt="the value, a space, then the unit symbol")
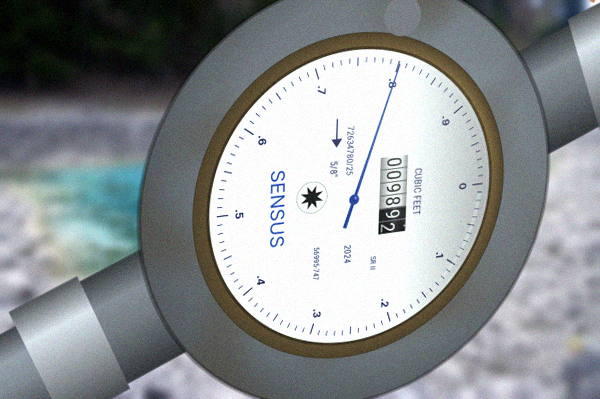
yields 9891.80 ft³
